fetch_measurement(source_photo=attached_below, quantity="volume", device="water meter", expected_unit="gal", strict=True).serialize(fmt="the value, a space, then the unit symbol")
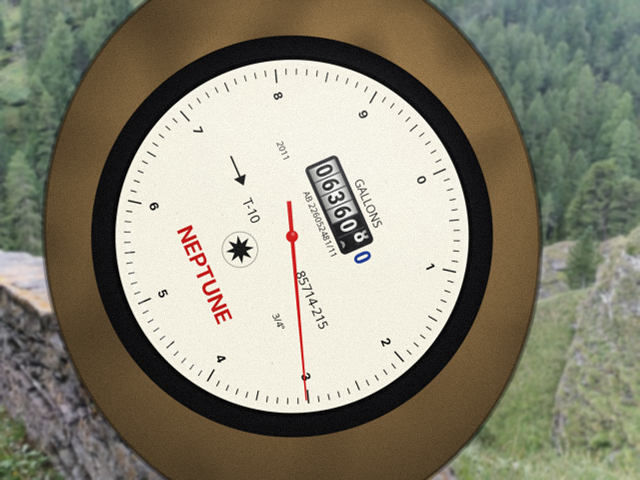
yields 636083.0 gal
